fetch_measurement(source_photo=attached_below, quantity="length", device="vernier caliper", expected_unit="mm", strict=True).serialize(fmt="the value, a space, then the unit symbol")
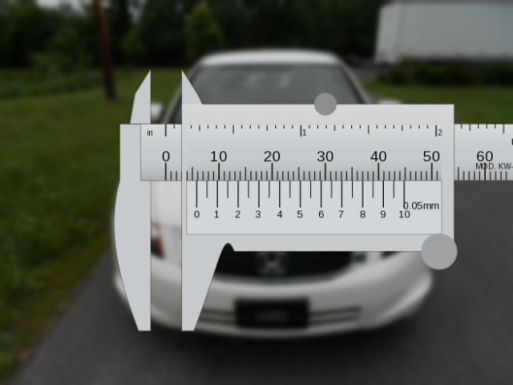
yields 5.8 mm
